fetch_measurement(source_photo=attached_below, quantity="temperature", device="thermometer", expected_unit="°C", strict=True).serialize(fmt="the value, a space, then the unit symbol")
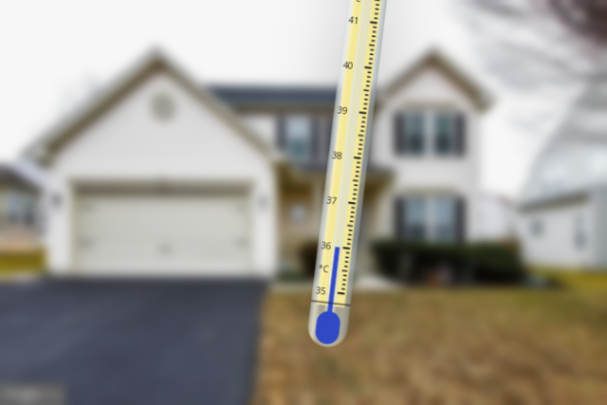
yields 36 °C
